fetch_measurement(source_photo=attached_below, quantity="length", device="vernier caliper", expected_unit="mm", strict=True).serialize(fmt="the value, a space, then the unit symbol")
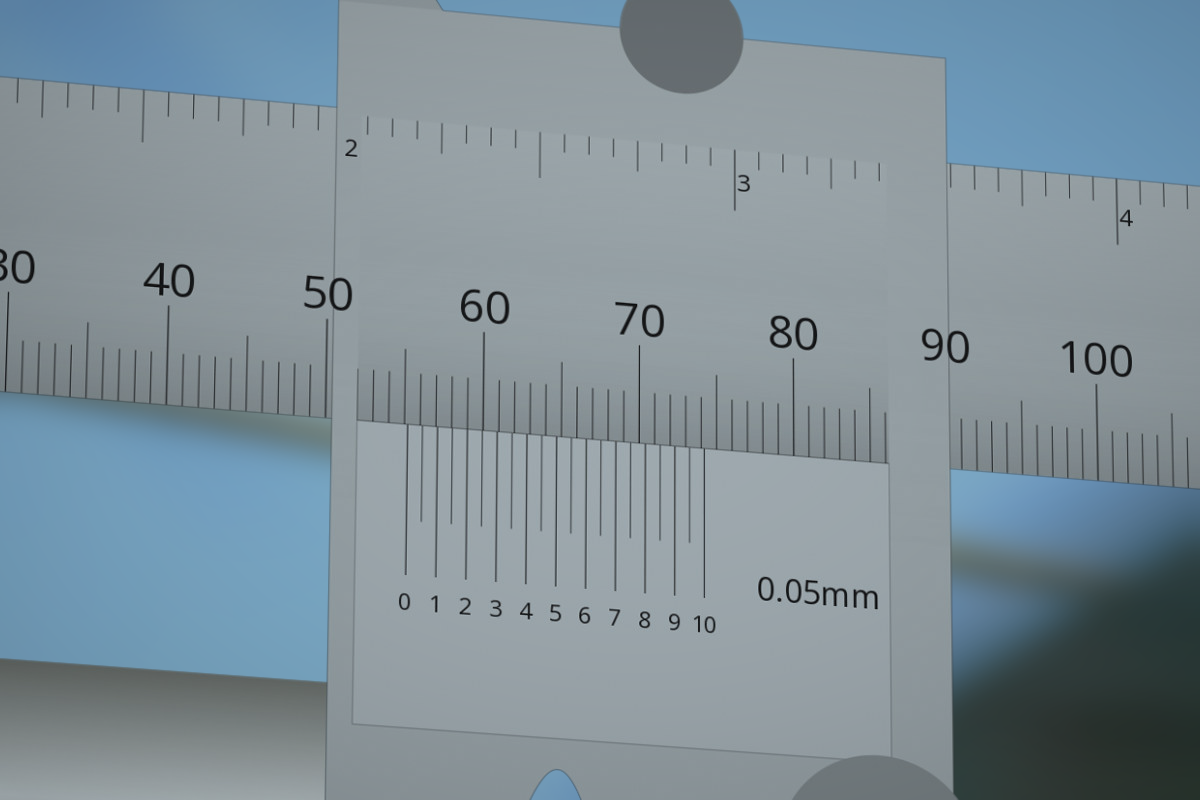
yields 55.2 mm
